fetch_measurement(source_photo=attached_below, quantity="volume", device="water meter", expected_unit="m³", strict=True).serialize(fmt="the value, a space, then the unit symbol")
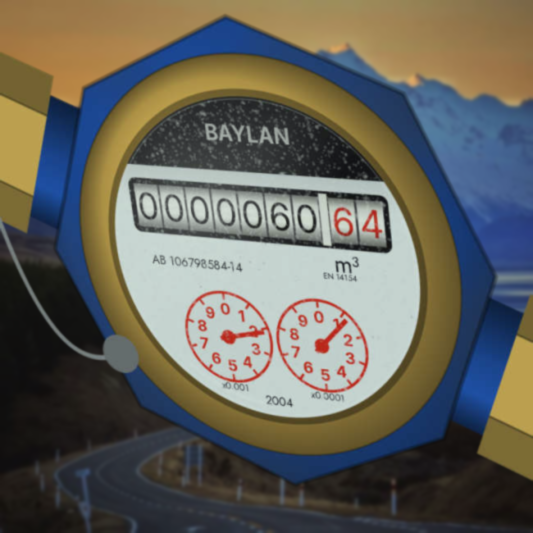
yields 60.6421 m³
